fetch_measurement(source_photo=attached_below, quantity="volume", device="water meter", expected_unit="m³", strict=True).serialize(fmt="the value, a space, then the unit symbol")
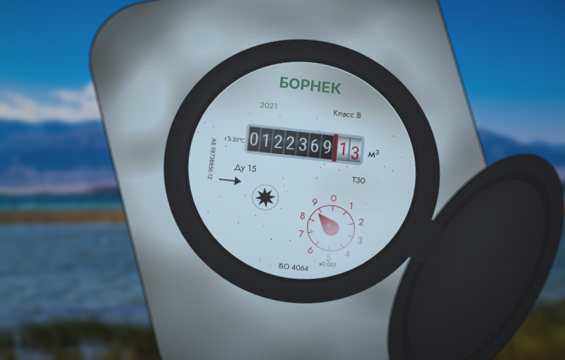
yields 122369.128 m³
